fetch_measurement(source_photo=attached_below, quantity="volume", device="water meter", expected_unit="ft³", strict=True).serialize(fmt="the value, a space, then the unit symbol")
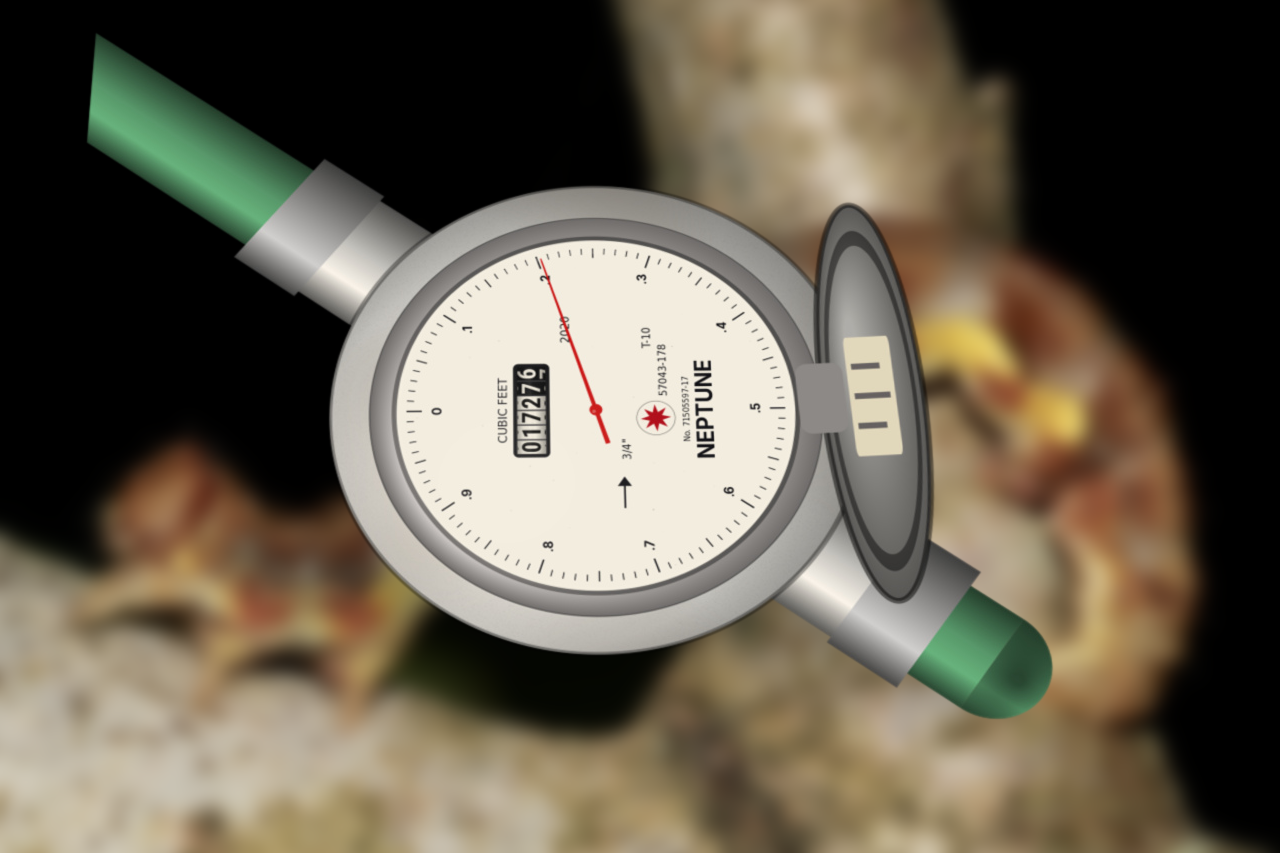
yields 17276.20 ft³
